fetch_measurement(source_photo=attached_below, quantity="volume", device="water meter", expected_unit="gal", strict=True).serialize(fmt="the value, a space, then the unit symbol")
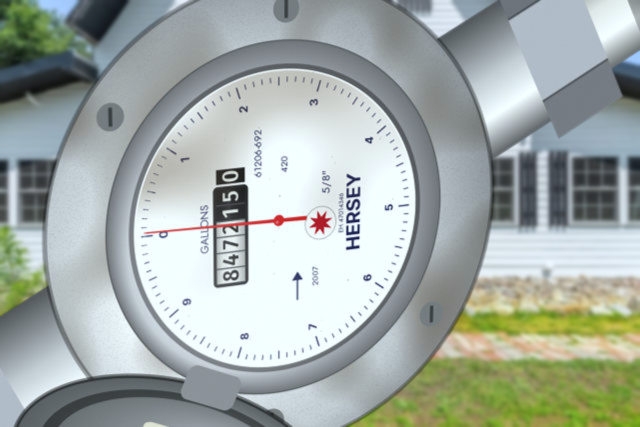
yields 8472150.0 gal
